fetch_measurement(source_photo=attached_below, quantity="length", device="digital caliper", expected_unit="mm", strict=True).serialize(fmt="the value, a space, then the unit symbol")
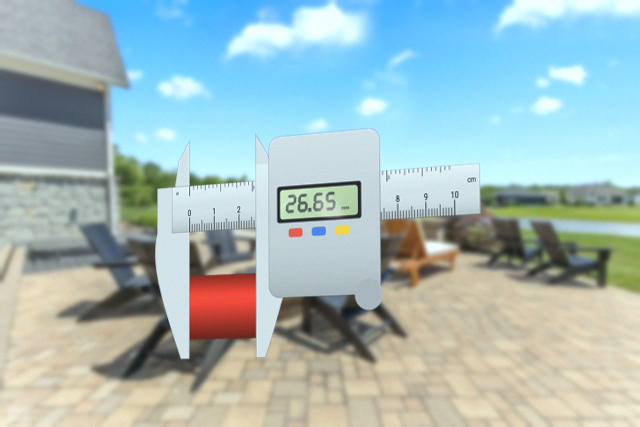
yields 26.65 mm
